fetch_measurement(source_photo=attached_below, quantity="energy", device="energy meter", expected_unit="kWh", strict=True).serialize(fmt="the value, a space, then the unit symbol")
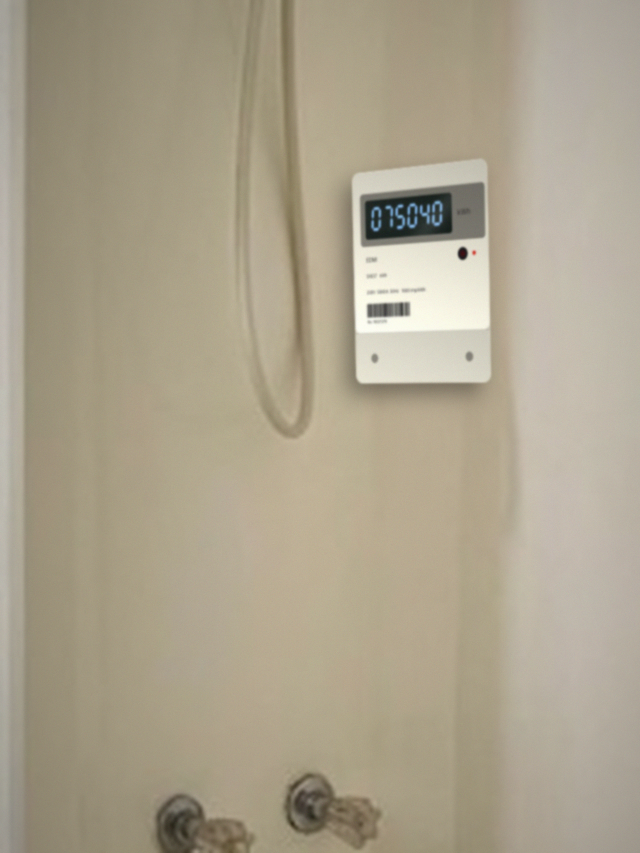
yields 75040 kWh
